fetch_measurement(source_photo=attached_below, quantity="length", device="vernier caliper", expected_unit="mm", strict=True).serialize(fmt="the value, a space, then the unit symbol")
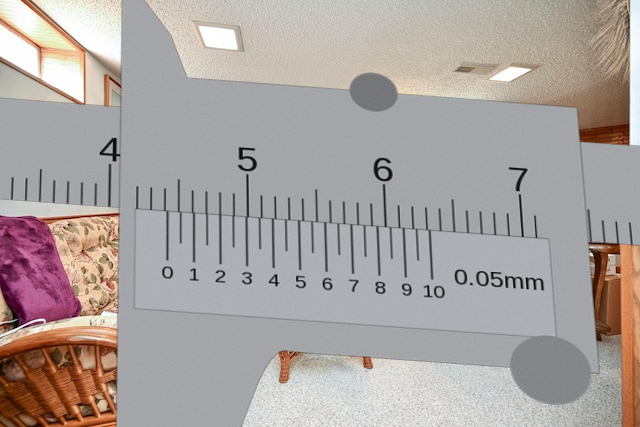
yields 44.2 mm
